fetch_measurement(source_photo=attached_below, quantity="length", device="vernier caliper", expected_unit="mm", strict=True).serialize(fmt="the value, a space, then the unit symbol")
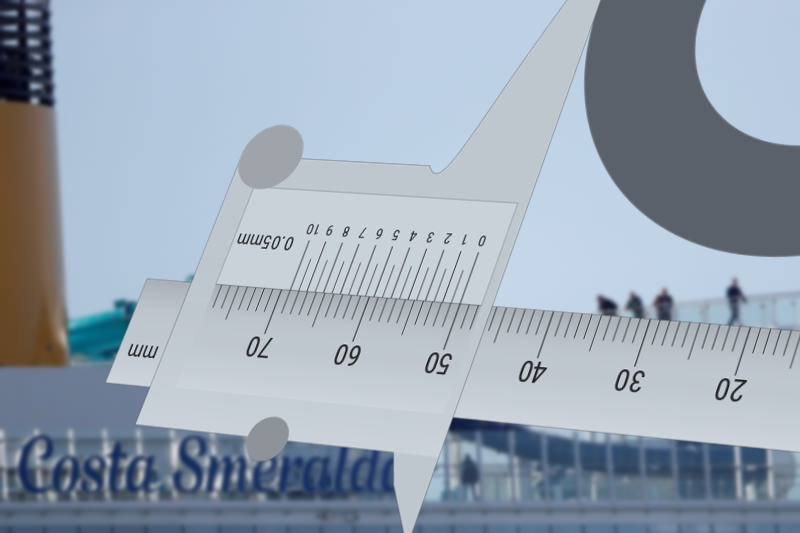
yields 50.0 mm
